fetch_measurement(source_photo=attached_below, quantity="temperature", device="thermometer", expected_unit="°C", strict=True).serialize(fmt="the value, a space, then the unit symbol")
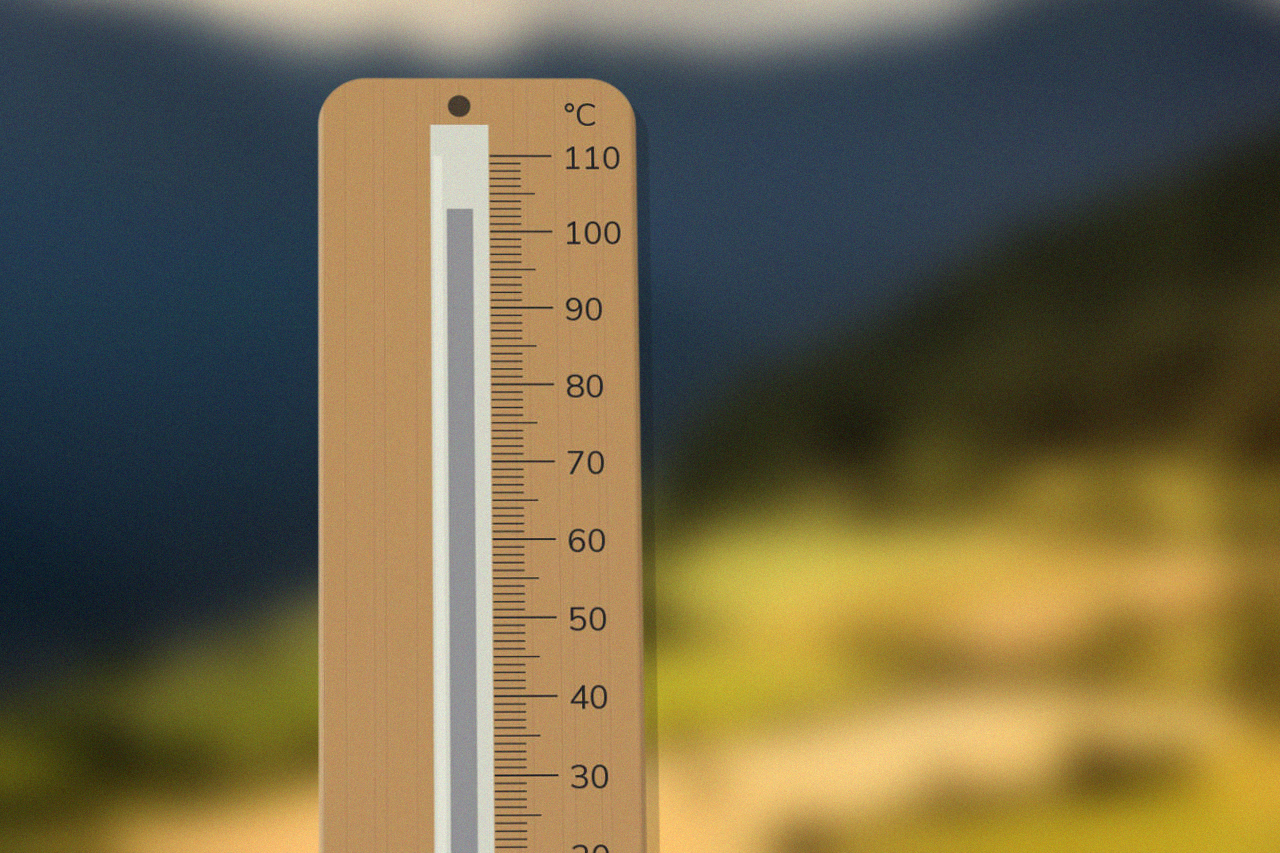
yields 103 °C
